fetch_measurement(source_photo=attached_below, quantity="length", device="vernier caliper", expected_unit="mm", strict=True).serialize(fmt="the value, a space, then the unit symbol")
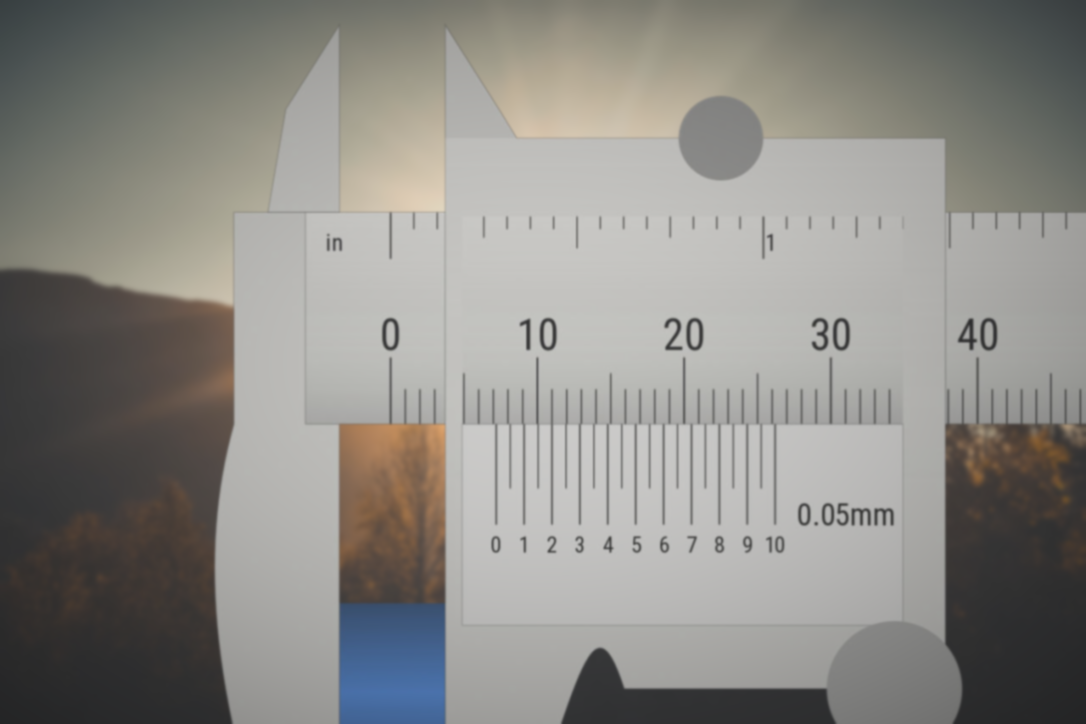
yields 7.2 mm
